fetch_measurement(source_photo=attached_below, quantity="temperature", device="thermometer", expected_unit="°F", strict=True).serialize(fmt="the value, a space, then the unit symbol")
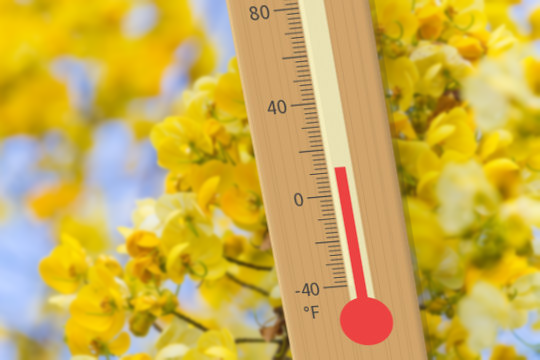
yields 12 °F
